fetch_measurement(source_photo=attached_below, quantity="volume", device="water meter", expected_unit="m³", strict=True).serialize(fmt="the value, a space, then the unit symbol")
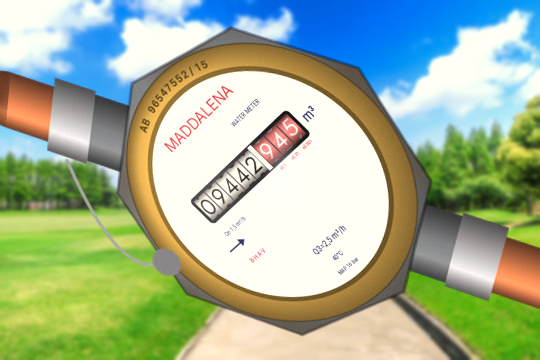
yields 9442.945 m³
